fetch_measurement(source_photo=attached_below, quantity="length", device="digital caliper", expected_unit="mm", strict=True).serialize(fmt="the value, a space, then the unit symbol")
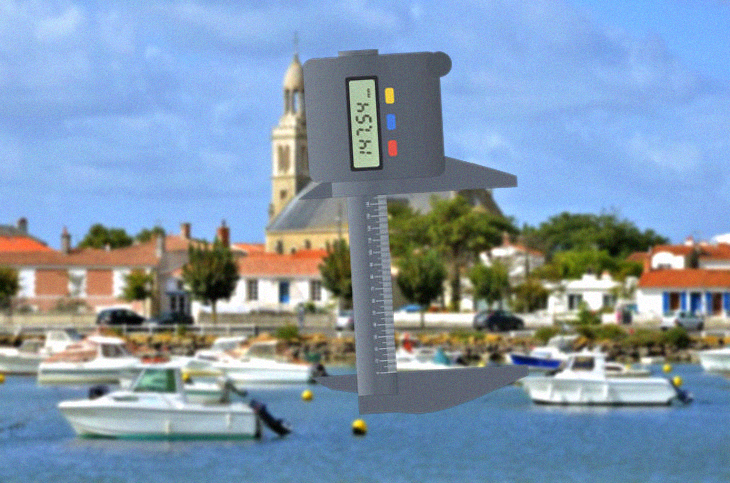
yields 147.54 mm
